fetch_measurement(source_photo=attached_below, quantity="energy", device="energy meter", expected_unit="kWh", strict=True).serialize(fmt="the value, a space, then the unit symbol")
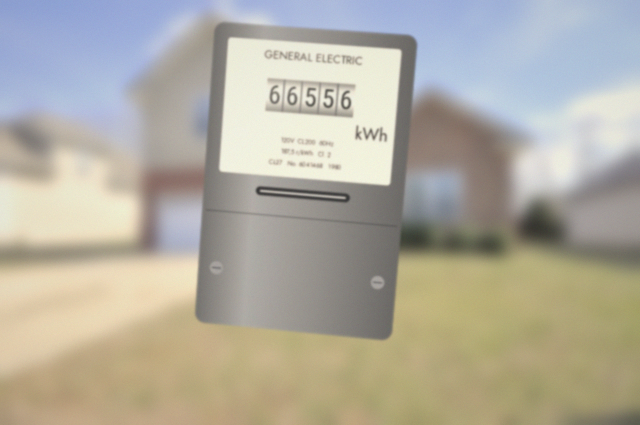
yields 66556 kWh
